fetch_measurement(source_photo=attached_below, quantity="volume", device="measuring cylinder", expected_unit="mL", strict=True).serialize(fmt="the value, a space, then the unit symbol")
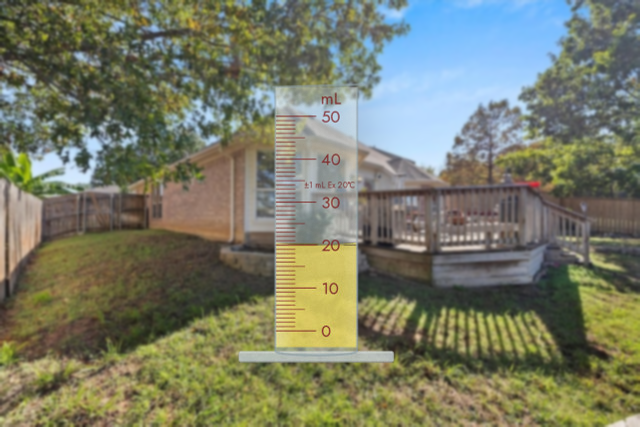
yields 20 mL
